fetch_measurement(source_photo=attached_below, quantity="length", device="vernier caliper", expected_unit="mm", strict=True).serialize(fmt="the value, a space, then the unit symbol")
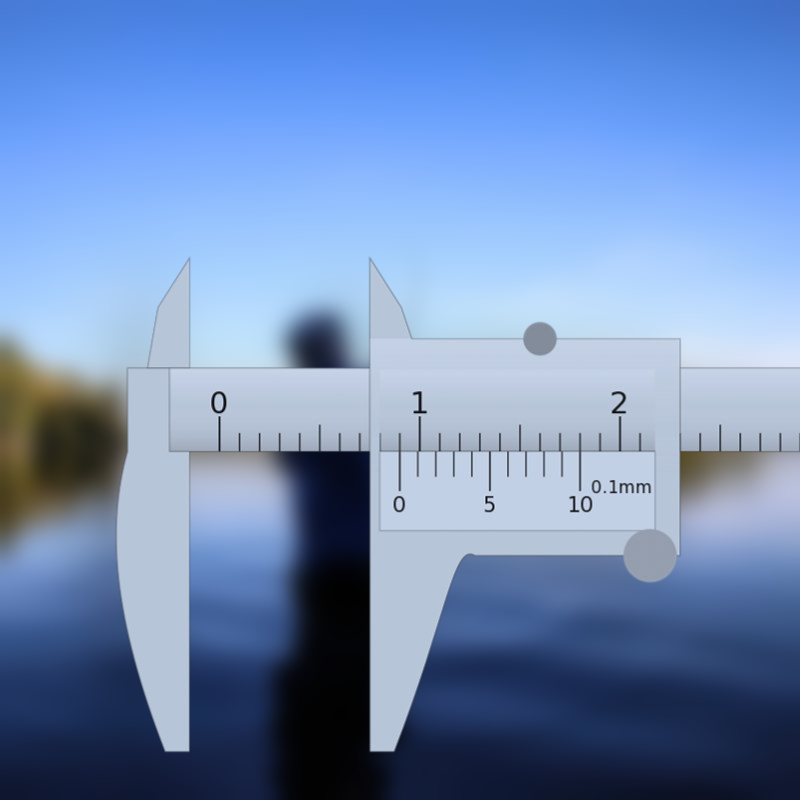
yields 9.0 mm
